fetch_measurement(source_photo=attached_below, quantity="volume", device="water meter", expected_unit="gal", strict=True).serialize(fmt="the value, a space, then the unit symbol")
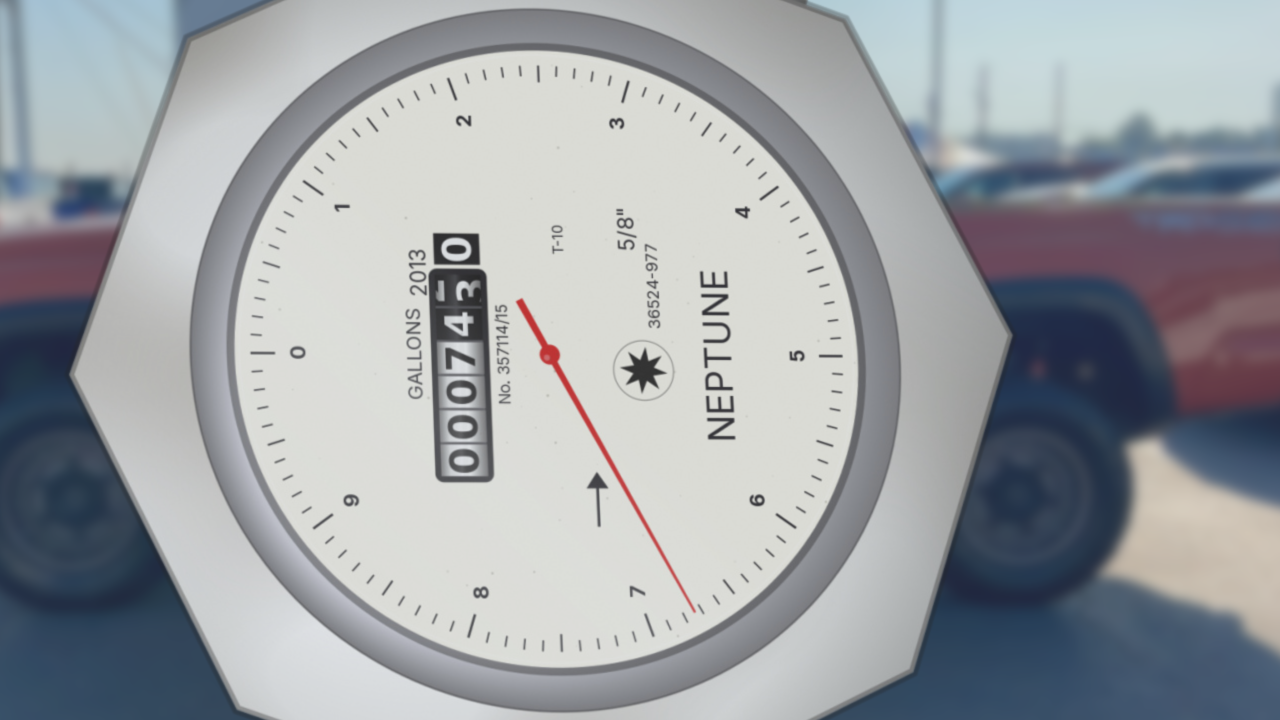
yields 7426.7 gal
